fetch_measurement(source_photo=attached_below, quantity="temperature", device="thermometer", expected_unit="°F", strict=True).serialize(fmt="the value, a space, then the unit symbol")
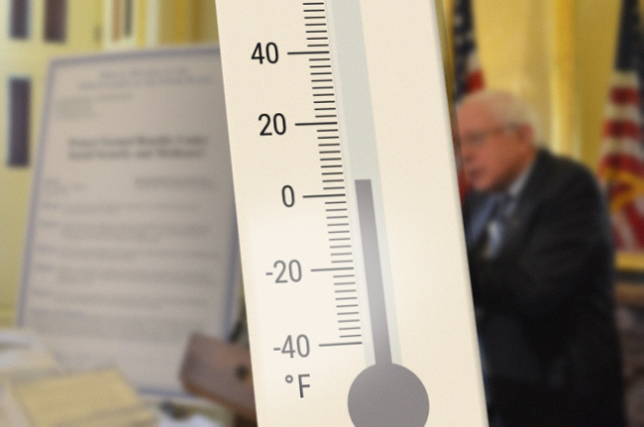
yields 4 °F
